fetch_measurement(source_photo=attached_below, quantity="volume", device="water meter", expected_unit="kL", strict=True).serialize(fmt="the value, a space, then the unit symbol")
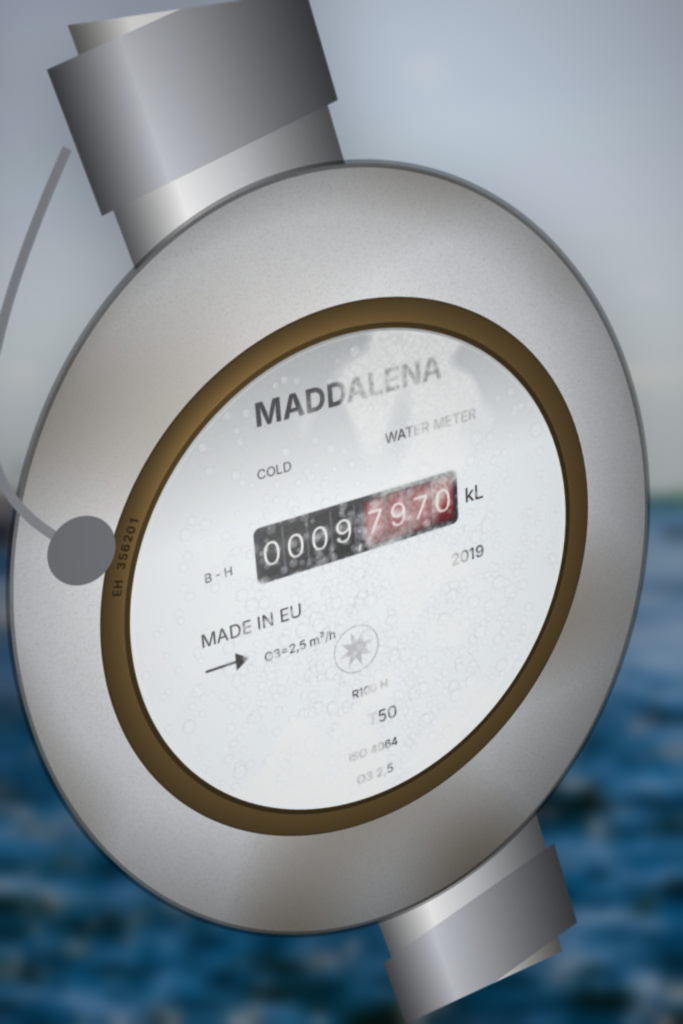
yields 9.7970 kL
